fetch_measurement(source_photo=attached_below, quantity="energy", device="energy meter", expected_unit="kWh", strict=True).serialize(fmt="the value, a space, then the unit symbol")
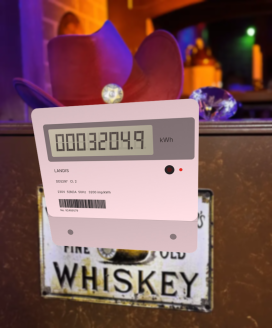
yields 3204.9 kWh
